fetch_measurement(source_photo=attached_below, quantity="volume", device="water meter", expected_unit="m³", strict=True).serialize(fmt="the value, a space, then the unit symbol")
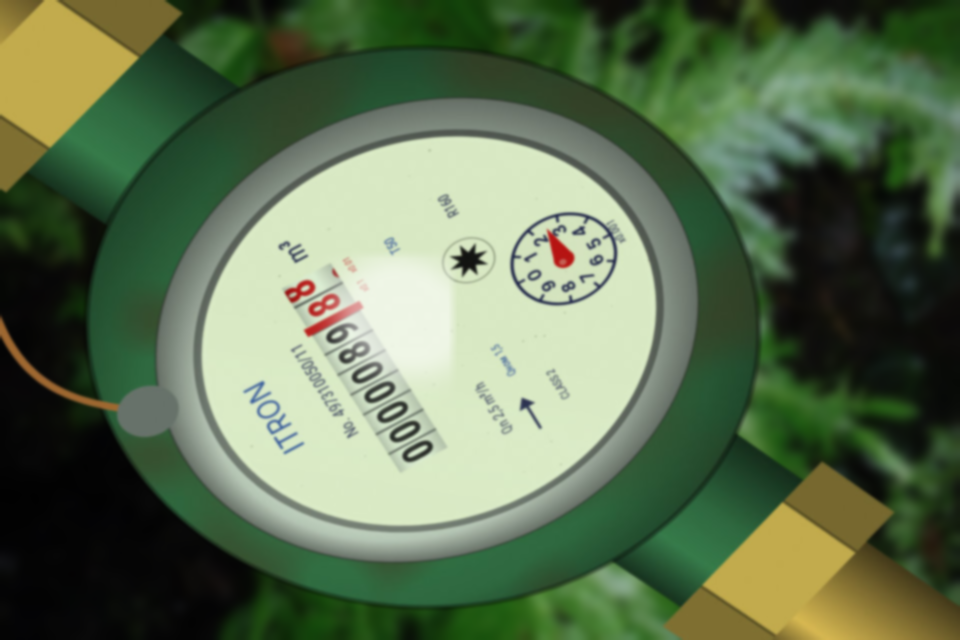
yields 89.882 m³
